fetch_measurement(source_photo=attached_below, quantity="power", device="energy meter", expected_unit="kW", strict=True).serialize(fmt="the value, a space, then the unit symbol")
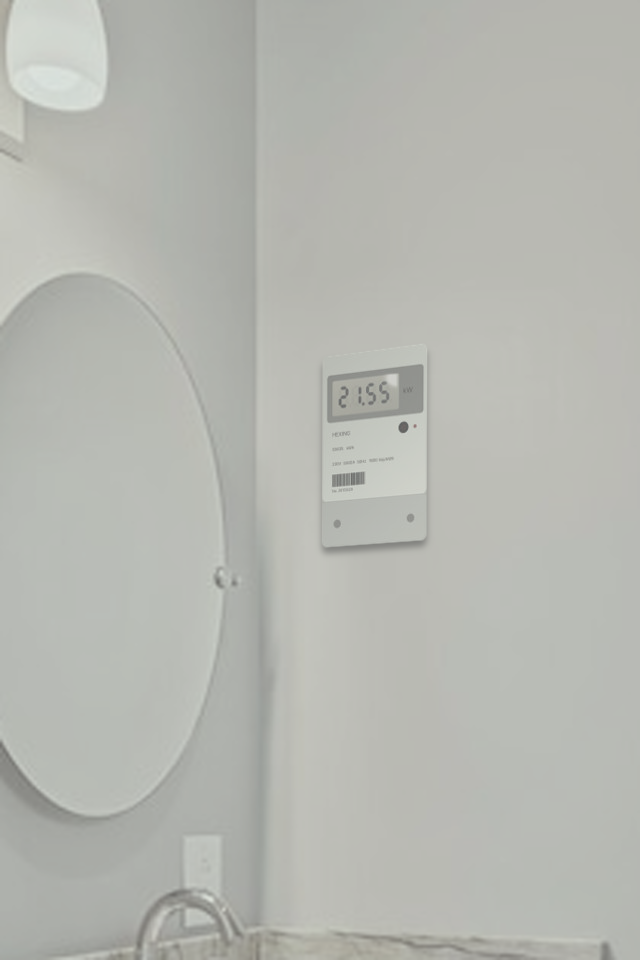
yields 21.55 kW
